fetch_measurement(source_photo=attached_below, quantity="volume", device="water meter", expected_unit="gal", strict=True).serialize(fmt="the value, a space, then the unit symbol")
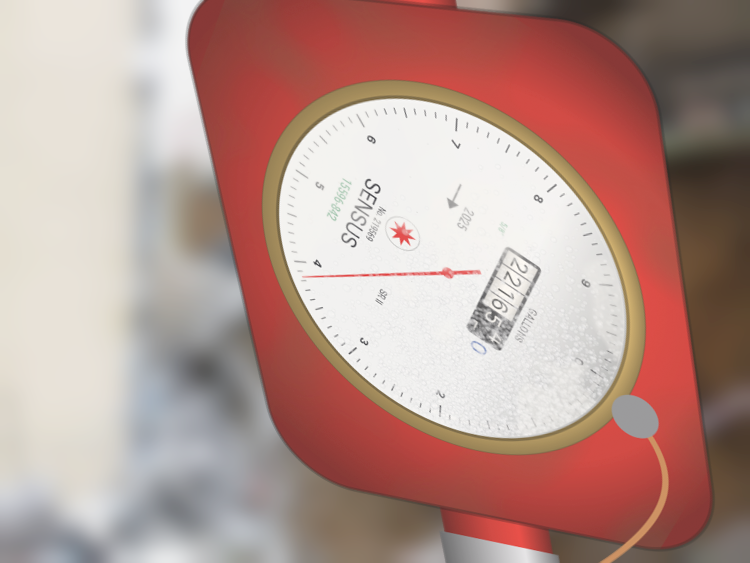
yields 2216543.8 gal
